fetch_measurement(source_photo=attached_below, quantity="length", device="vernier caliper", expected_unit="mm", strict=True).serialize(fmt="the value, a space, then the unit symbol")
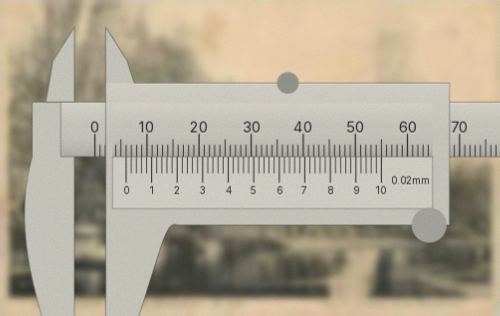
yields 6.0 mm
